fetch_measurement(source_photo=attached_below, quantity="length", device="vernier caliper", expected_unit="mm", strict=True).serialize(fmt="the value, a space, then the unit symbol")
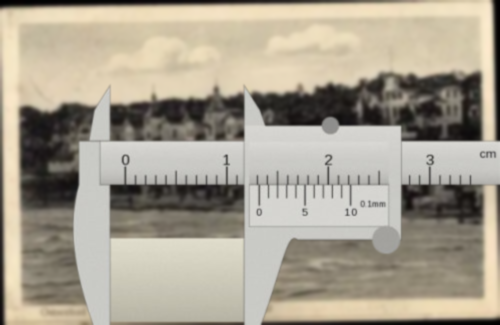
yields 13.2 mm
